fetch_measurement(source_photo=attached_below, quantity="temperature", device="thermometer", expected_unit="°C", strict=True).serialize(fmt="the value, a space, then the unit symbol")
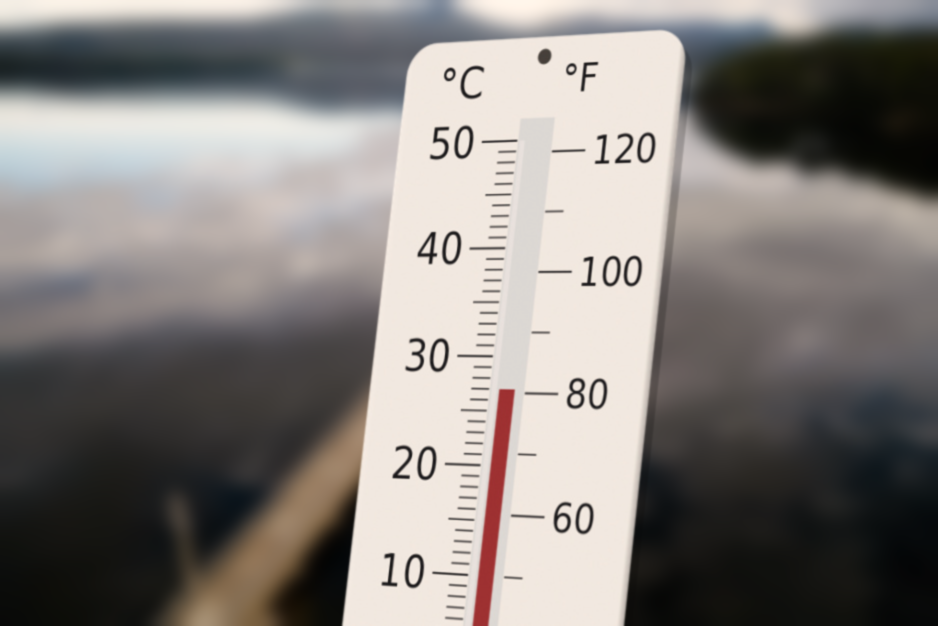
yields 27 °C
